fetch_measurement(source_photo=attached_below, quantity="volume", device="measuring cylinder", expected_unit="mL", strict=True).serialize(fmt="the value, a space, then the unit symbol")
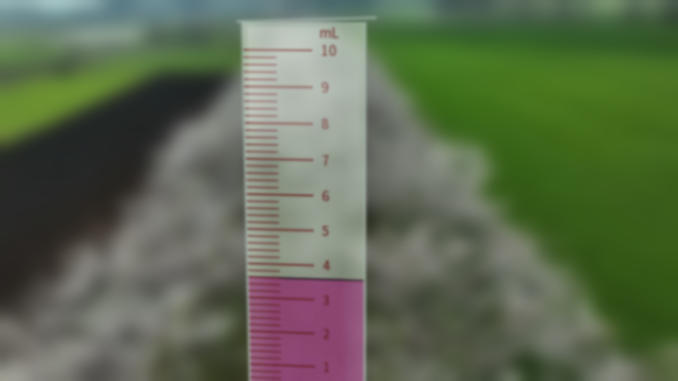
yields 3.6 mL
